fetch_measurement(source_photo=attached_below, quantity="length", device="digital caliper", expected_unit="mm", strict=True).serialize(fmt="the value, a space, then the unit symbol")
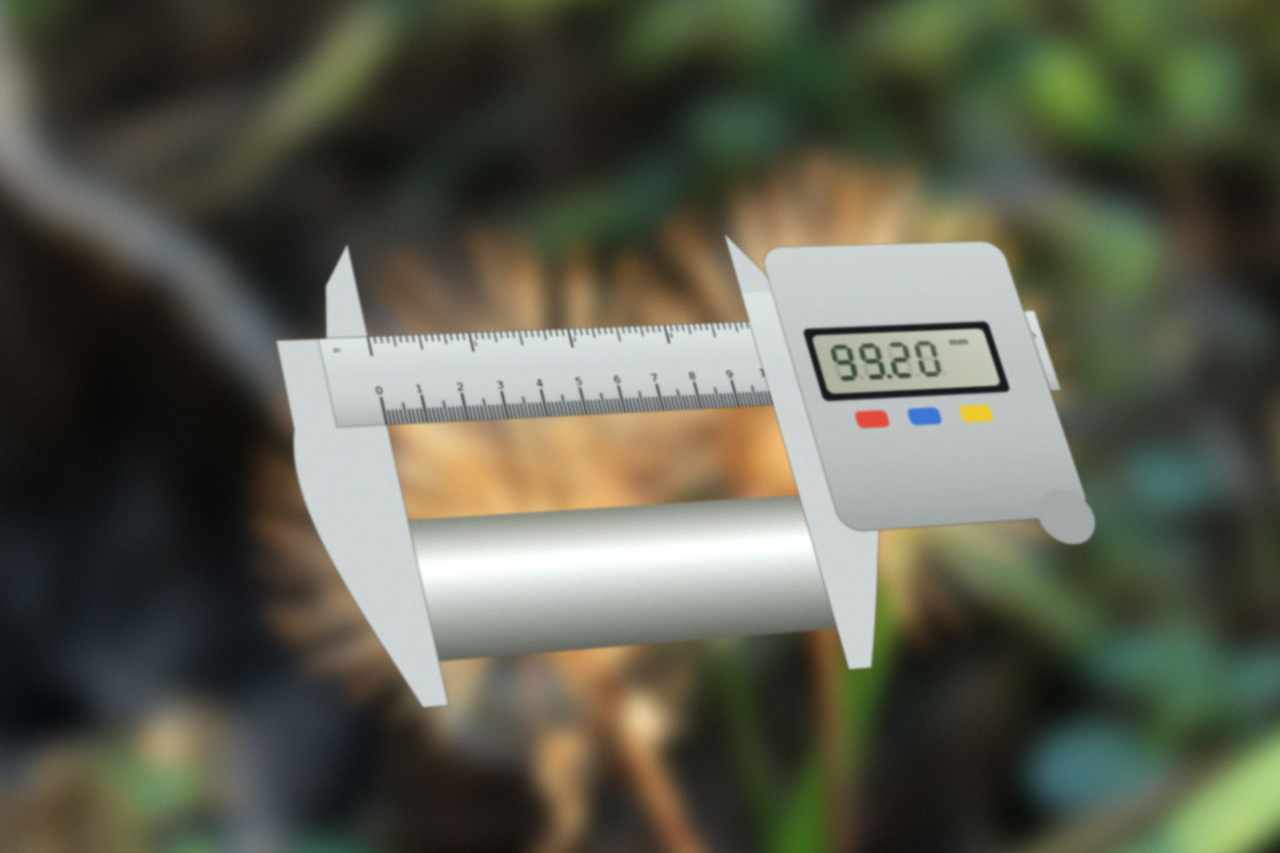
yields 99.20 mm
